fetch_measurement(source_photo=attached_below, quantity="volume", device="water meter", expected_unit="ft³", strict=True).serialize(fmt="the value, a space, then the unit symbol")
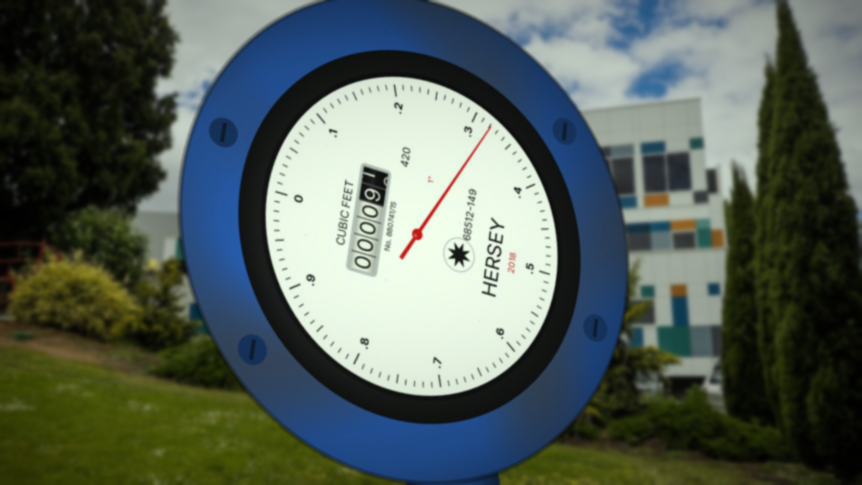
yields 91.32 ft³
